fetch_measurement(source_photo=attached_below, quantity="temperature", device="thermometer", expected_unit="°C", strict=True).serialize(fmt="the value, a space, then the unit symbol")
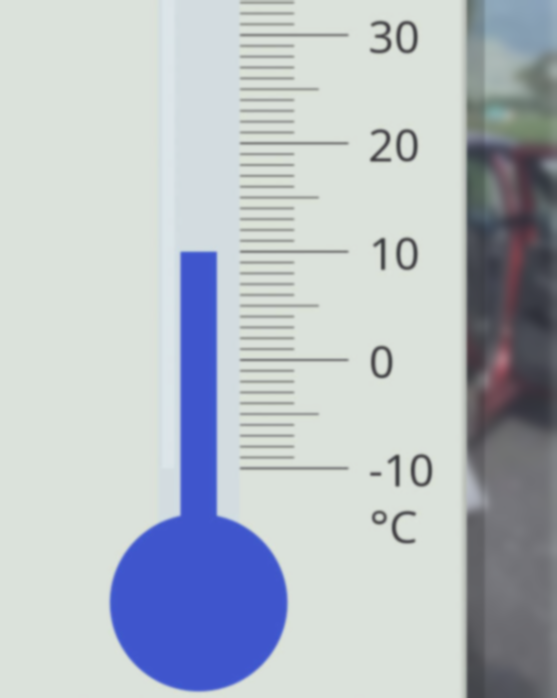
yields 10 °C
